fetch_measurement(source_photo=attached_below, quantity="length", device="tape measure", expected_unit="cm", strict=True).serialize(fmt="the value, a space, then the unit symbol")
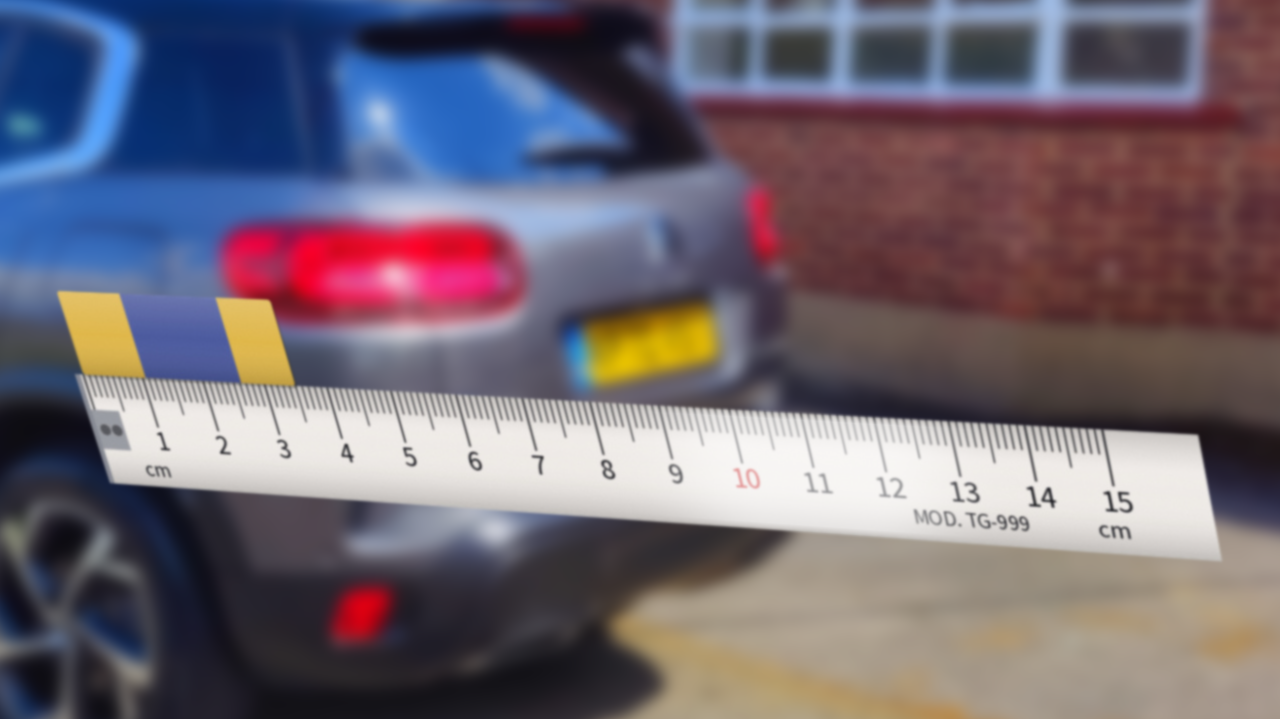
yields 3.5 cm
